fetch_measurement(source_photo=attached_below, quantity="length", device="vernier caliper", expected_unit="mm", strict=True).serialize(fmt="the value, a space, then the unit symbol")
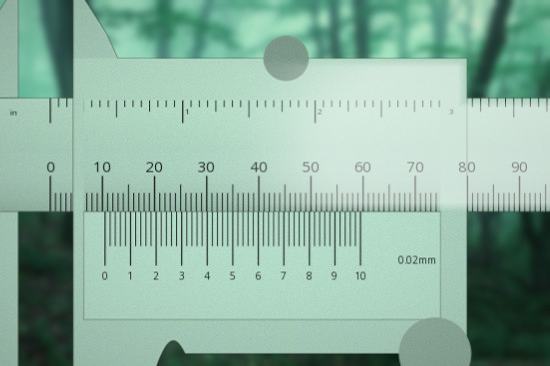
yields 10.5 mm
